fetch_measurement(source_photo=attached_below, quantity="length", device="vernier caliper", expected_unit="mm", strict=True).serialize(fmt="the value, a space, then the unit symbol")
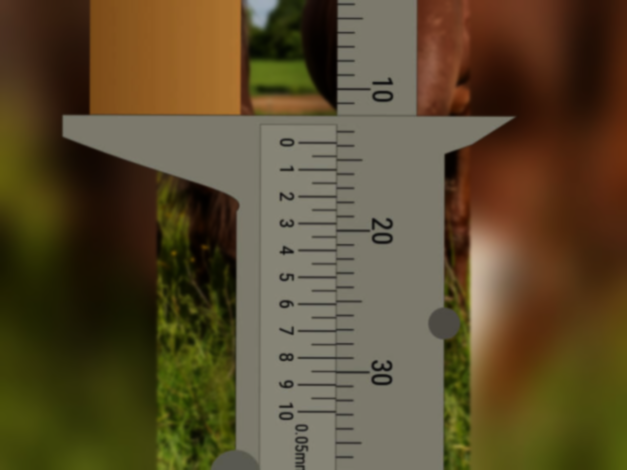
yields 13.8 mm
